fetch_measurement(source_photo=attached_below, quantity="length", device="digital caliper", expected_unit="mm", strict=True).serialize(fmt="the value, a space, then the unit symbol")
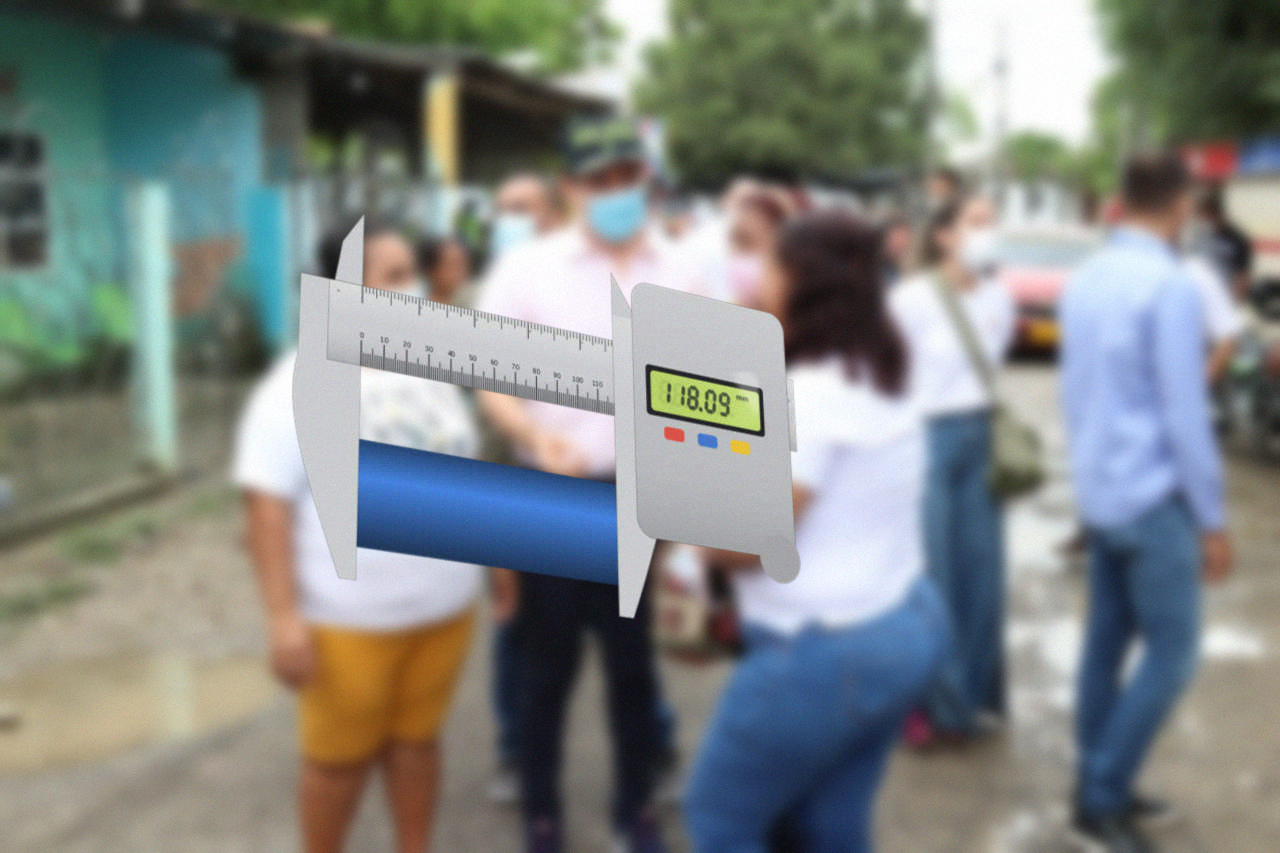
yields 118.09 mm
